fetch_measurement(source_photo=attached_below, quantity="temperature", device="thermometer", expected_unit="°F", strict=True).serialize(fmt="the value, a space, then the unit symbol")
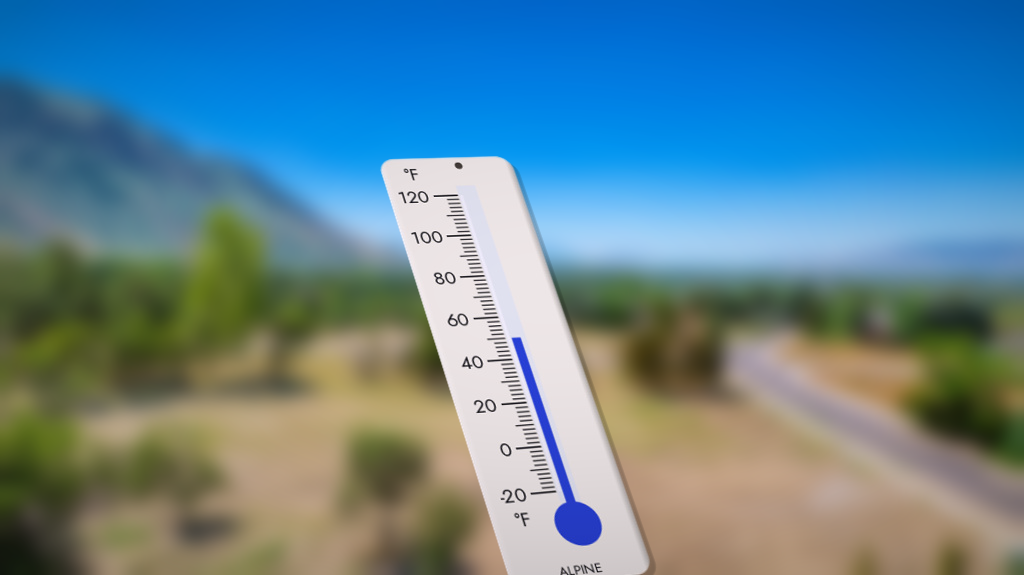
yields 50 °F
